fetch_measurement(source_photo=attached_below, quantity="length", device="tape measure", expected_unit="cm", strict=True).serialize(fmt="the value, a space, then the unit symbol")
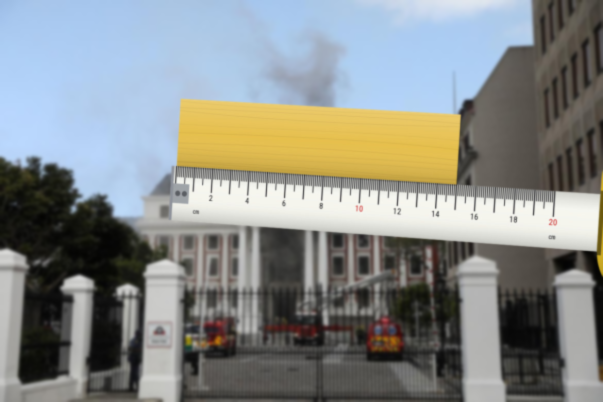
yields 15 cm
